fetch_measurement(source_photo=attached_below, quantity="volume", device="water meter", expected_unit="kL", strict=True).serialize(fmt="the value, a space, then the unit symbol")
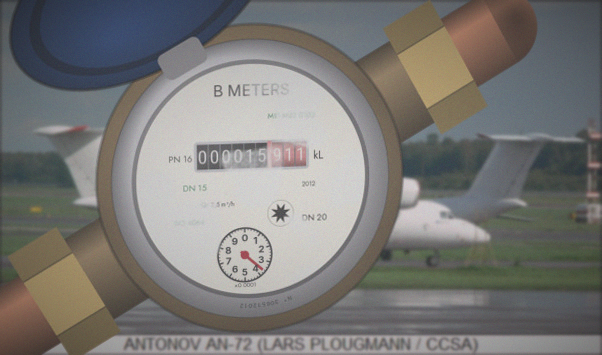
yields 15.9113 kL
